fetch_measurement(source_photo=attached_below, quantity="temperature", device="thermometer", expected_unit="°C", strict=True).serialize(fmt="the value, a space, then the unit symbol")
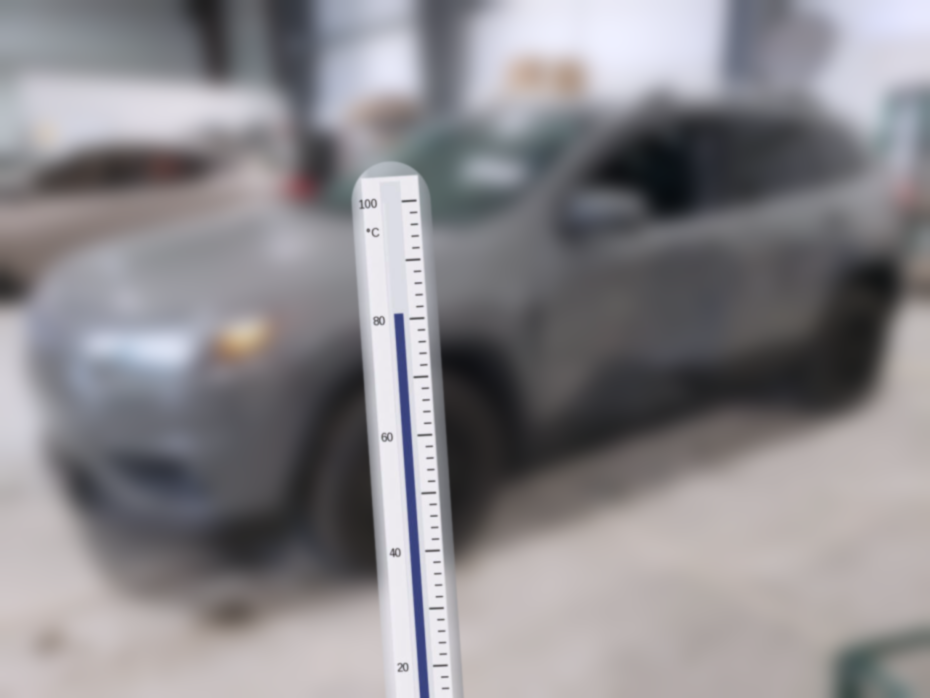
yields 81 °C
